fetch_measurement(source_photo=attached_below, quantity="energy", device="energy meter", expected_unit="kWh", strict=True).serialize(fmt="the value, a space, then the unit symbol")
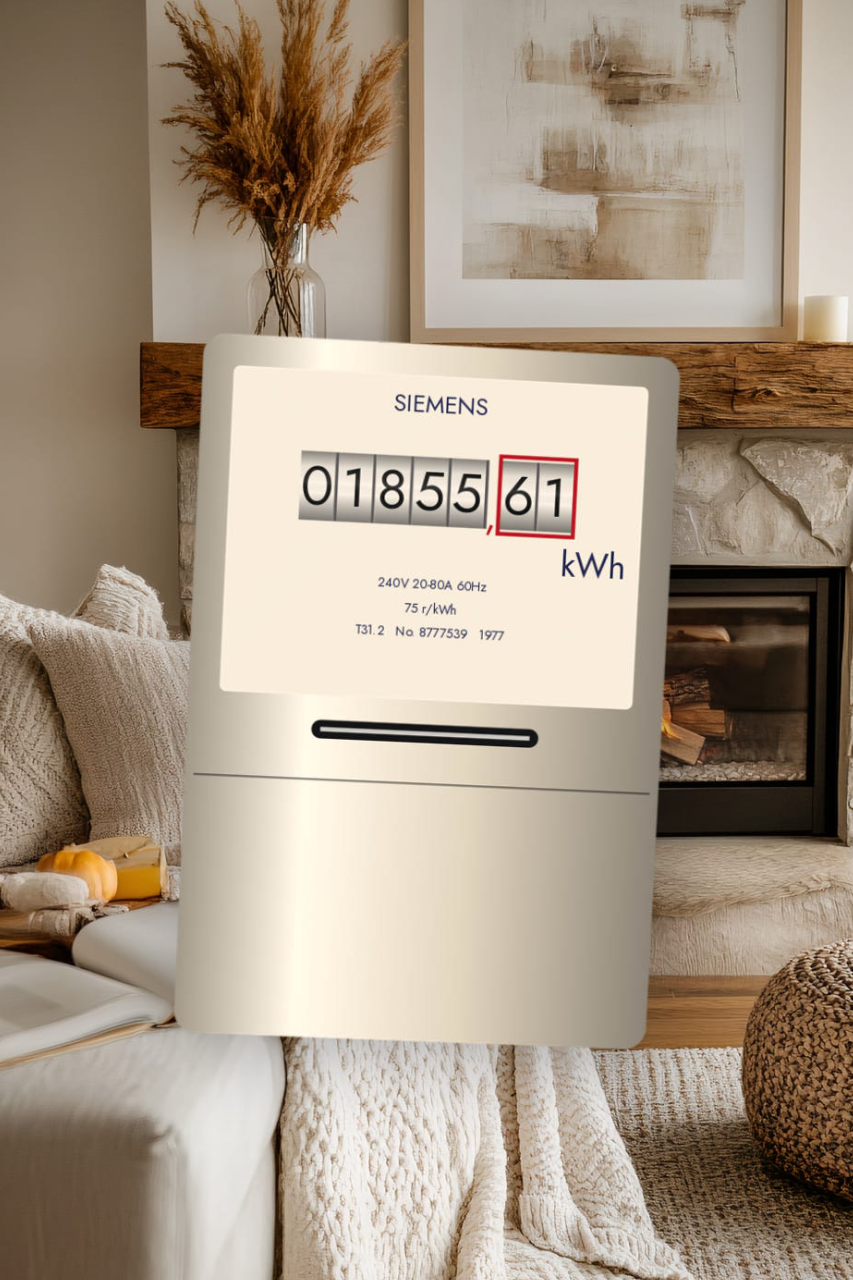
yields 1855.61 kWh
